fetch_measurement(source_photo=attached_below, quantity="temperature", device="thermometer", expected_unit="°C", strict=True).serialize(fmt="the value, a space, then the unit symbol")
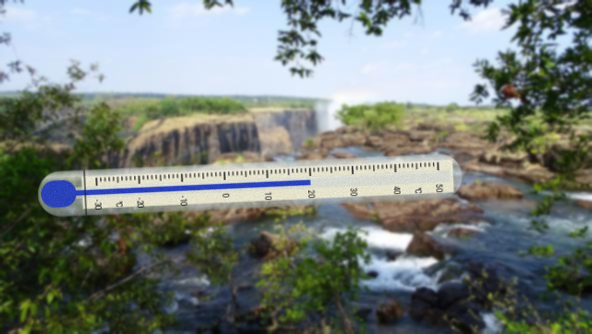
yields 20 °C
